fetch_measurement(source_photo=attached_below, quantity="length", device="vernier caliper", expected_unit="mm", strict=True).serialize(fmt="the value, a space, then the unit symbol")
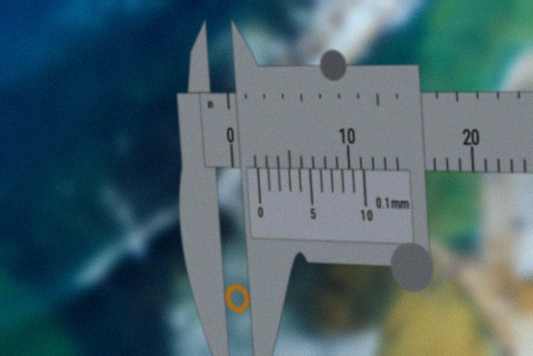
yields 2.2 mm
